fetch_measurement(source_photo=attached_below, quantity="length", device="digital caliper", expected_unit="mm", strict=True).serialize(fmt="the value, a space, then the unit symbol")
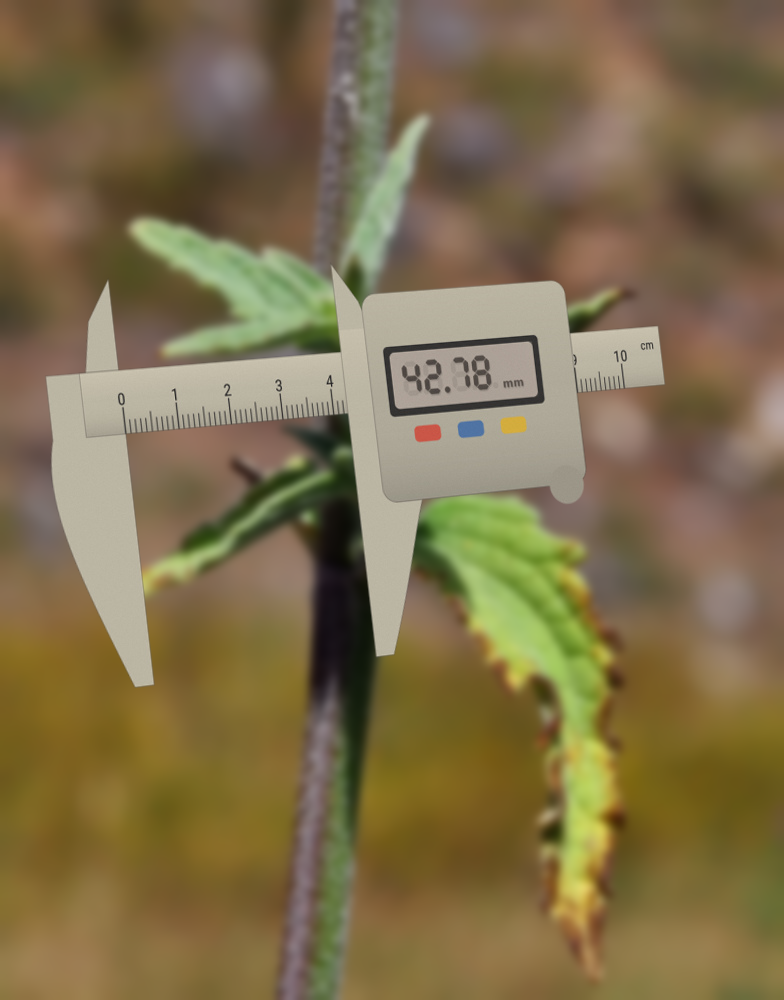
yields 42.78 mm
